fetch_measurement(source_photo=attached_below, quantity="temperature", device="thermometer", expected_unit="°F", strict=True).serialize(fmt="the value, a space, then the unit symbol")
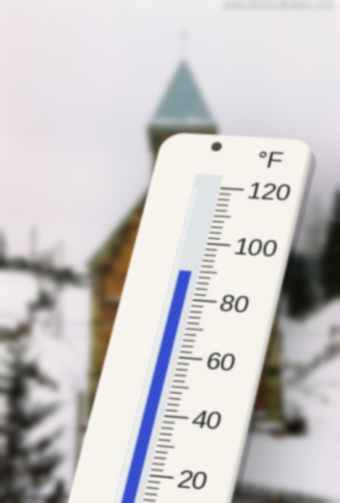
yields 90 °F
